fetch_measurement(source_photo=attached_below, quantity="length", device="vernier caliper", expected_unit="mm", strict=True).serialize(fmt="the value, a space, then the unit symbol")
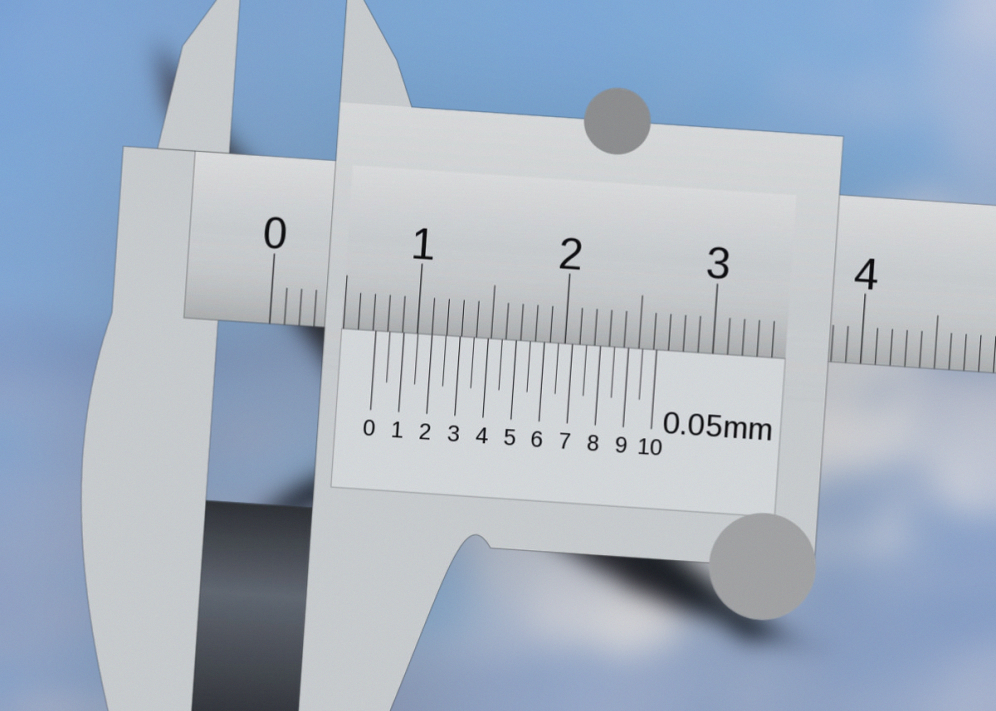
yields 7.2 mm
